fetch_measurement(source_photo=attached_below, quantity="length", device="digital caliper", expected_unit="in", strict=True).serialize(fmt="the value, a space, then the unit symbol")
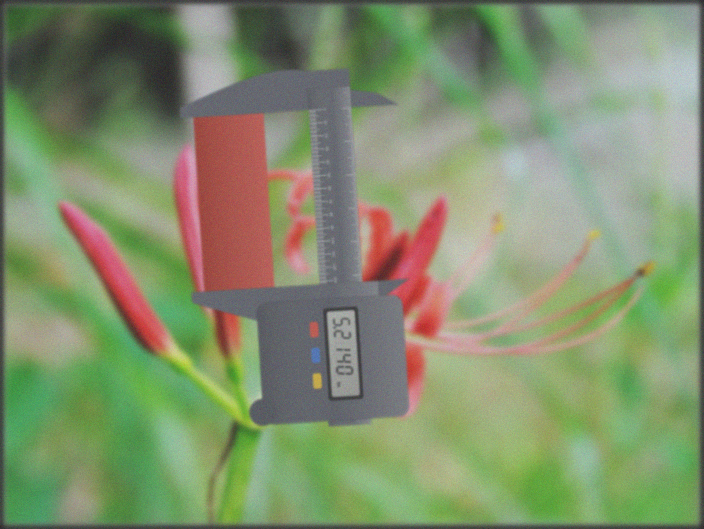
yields 5.2140 in
